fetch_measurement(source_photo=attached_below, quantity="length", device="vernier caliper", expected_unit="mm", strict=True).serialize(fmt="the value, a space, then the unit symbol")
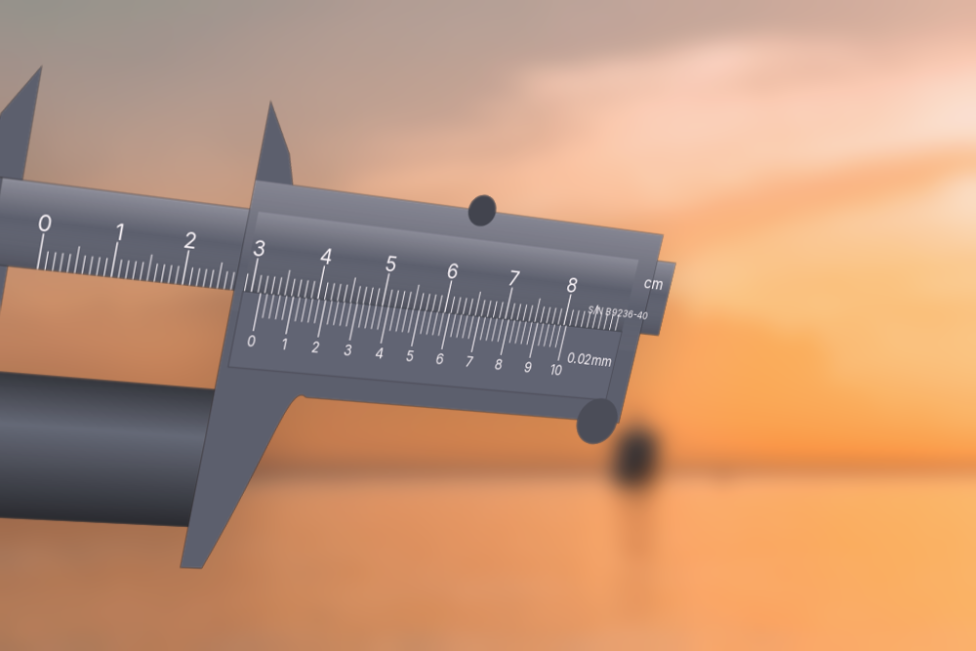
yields 31.4 mm
